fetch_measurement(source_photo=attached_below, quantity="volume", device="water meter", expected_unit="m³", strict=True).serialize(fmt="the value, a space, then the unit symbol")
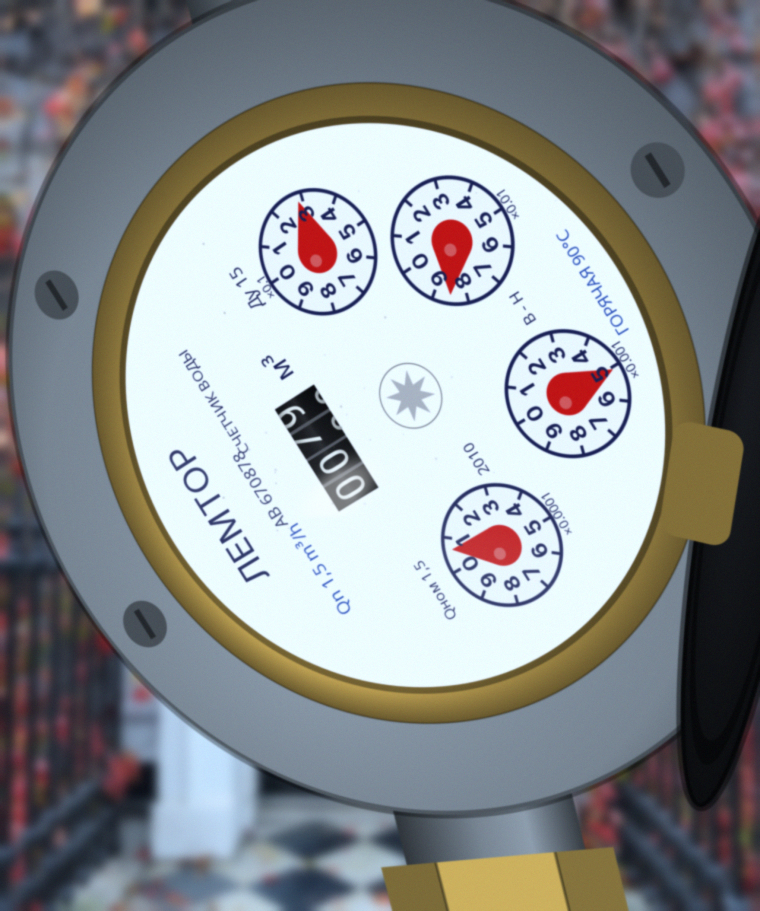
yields 79.2850 m³
